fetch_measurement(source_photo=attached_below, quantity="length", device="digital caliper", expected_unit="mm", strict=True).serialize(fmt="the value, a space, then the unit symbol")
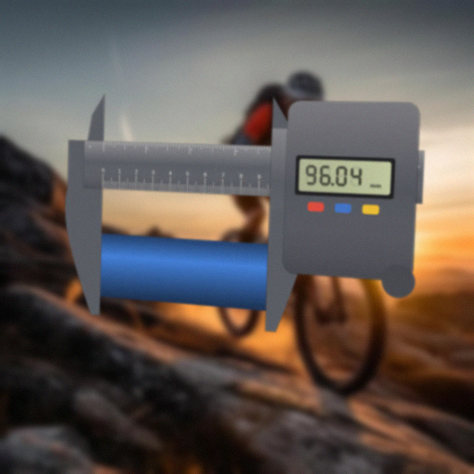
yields 96.04 mm
